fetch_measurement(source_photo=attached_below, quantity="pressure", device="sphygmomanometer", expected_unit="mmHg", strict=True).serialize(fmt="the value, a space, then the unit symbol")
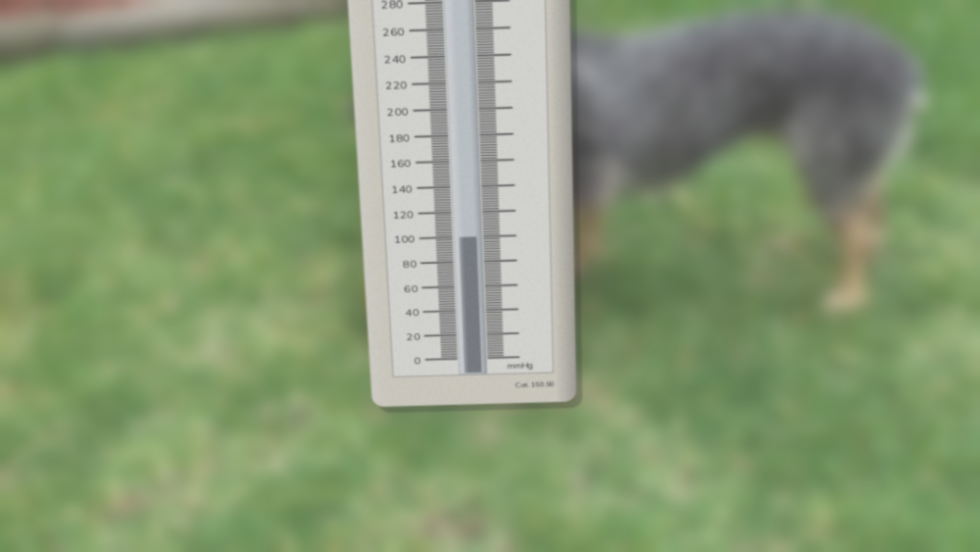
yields 100 mmHg
